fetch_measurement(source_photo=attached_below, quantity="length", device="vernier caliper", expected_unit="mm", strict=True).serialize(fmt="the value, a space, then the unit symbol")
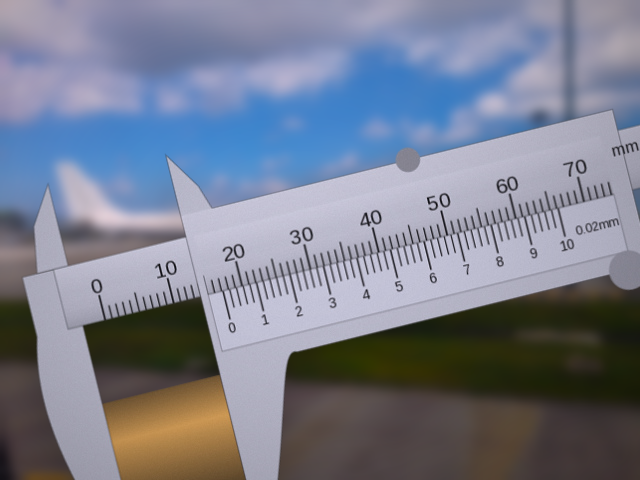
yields 17.2 mm
